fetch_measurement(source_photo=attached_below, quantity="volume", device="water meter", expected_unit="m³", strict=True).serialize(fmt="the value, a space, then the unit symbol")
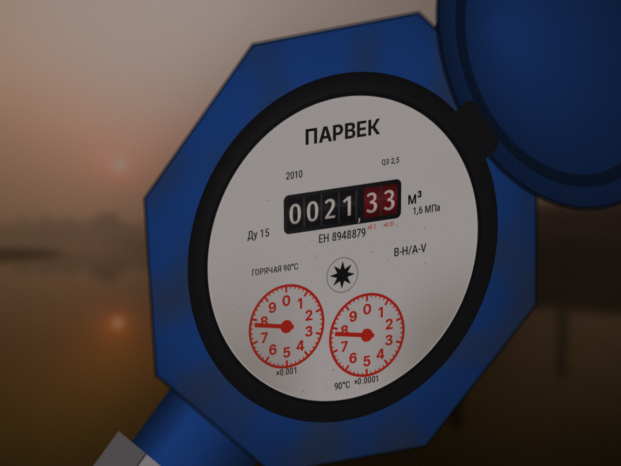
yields 21.3377 m³
